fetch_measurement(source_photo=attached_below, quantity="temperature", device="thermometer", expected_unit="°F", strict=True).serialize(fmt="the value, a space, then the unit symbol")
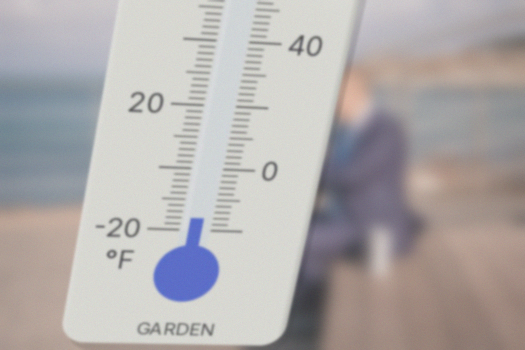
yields -16 °F
